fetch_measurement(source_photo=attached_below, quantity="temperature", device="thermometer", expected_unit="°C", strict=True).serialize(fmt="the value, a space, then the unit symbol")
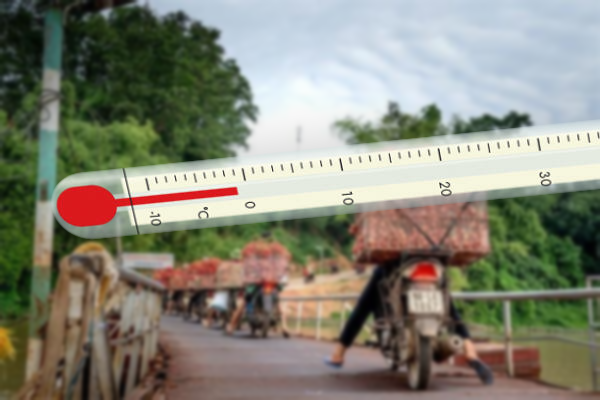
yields -1 °C
